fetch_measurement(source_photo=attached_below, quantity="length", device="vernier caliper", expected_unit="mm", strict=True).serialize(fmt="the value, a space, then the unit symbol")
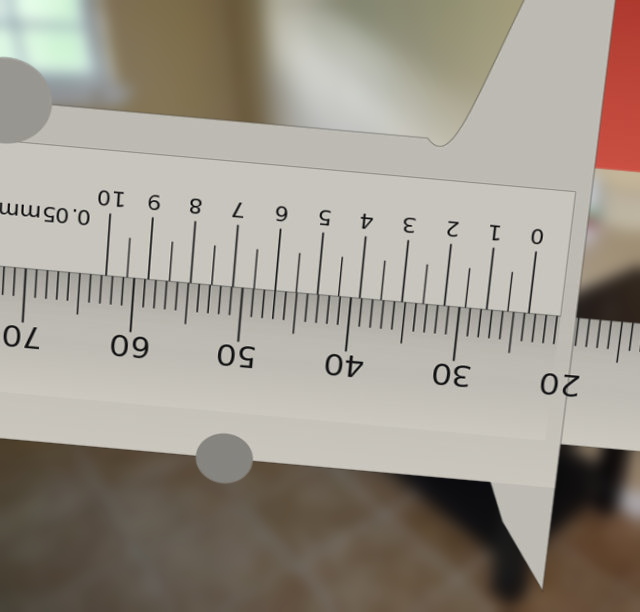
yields 23.6 mm
